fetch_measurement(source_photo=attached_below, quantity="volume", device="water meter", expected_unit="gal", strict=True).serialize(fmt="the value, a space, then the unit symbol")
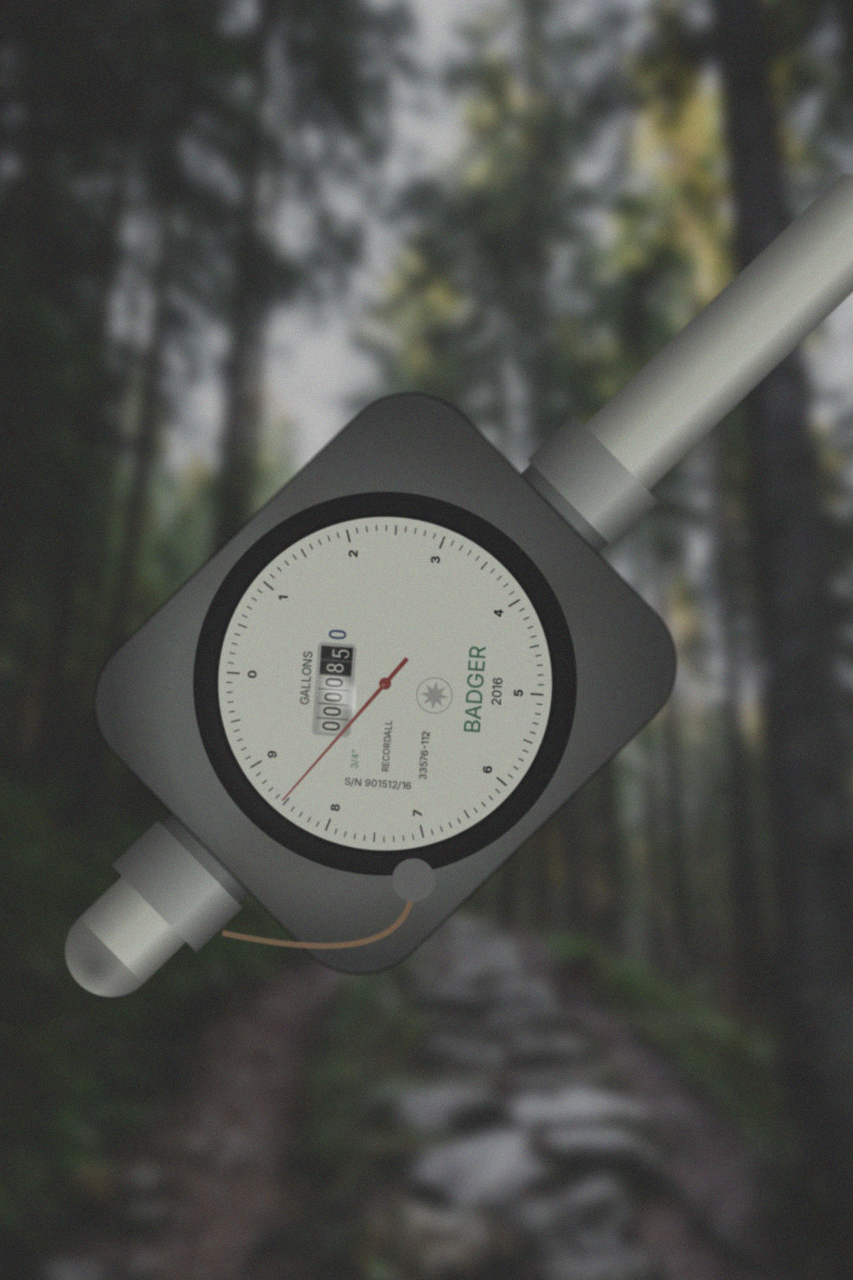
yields 848.5 gal
